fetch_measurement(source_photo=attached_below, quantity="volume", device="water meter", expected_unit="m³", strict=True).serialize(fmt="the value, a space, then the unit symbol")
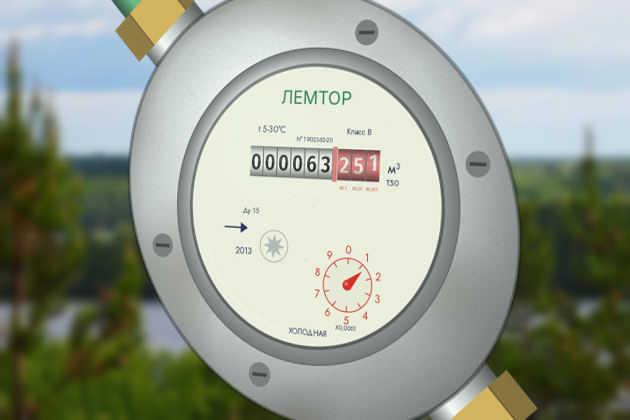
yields 63.2511 m³
